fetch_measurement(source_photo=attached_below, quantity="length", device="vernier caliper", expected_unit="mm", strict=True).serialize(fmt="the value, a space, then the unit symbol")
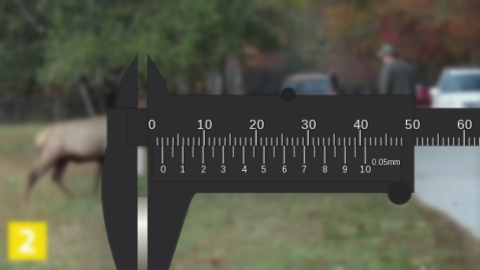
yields 2.0 mm
